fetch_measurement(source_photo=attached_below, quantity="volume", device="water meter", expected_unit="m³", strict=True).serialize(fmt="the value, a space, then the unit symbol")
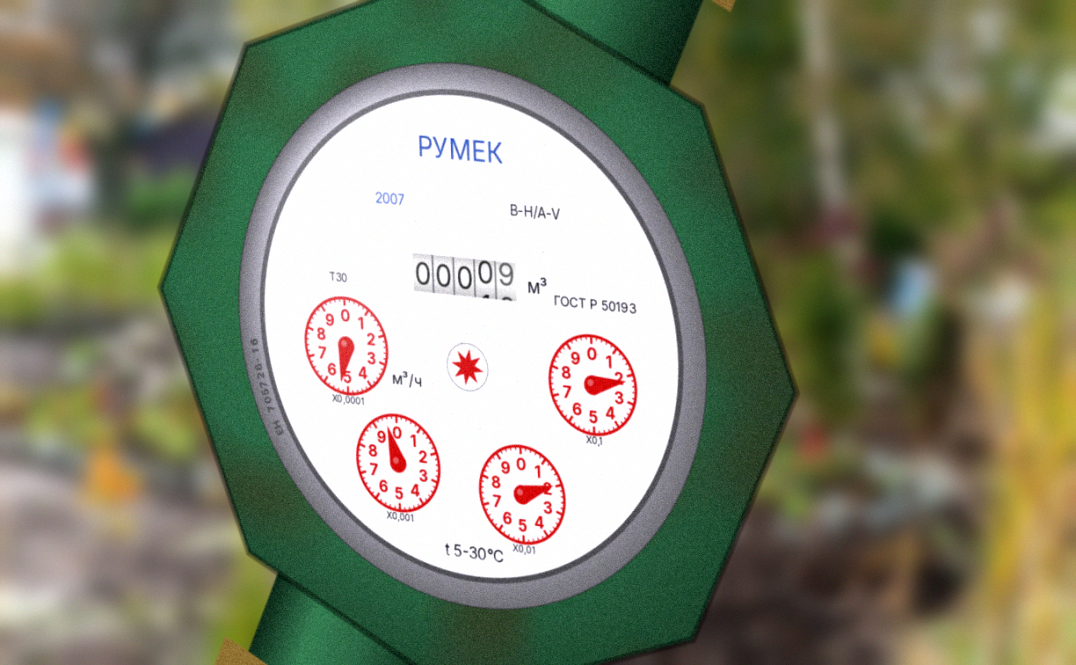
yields 9.2195 m³
